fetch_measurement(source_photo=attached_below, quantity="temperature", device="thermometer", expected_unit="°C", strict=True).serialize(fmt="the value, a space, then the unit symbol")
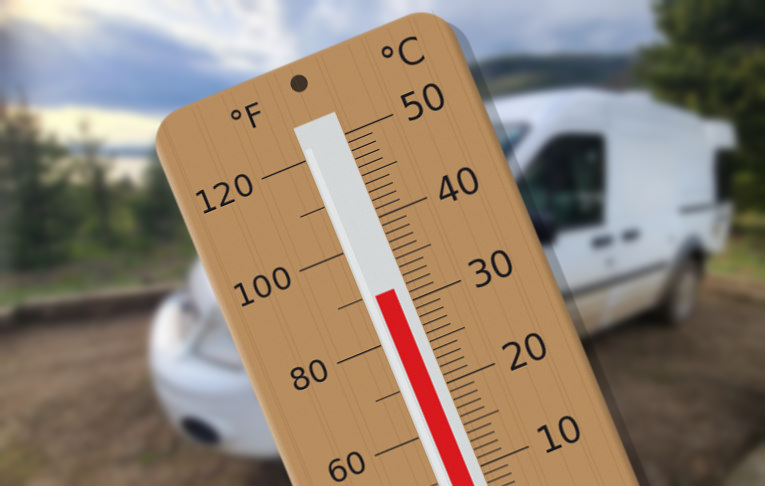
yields 32 °C
